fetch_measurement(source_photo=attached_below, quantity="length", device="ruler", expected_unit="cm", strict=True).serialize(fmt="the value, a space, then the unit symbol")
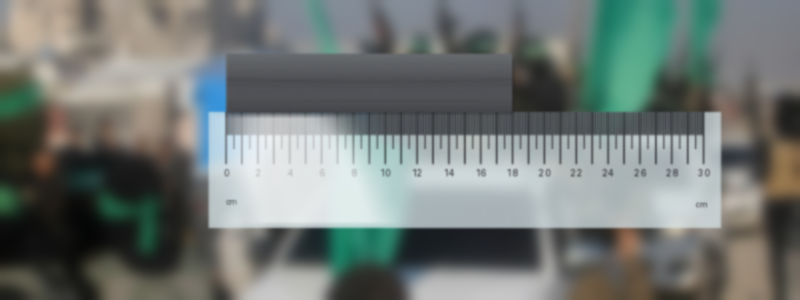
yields 18 cm
